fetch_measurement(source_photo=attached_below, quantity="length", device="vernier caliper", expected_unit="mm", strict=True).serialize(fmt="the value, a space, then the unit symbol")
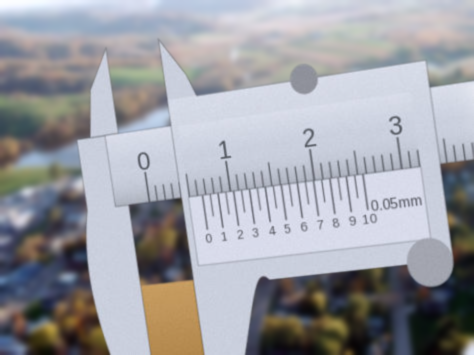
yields 6.6 mm
